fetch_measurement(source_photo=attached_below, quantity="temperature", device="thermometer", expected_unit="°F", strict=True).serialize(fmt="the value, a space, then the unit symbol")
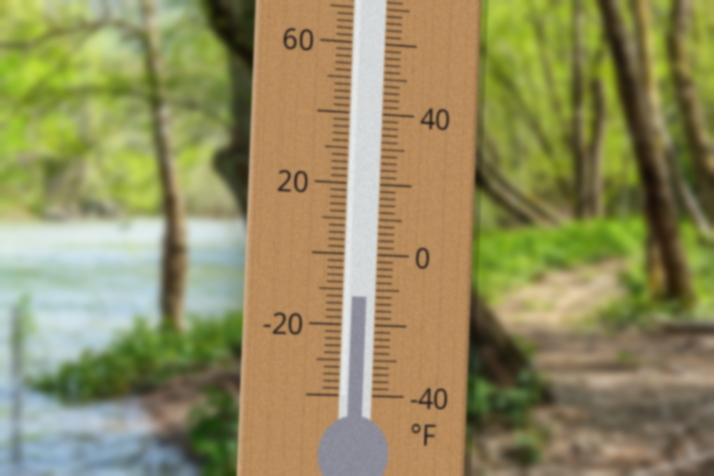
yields -12 °F
